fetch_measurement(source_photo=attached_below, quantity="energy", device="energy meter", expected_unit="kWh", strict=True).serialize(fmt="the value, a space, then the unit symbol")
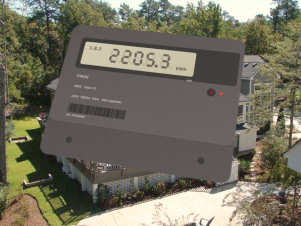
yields 2205.3 kWh
